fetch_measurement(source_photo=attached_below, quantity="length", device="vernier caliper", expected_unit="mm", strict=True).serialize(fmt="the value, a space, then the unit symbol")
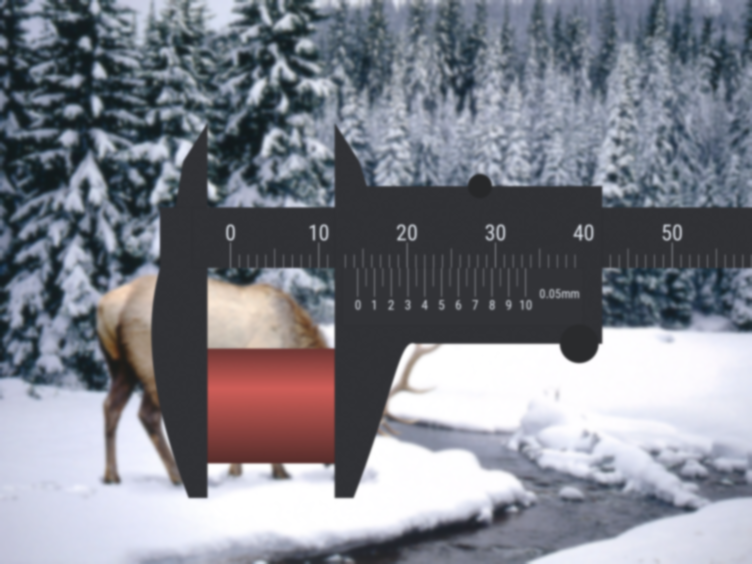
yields 14.4 mm
